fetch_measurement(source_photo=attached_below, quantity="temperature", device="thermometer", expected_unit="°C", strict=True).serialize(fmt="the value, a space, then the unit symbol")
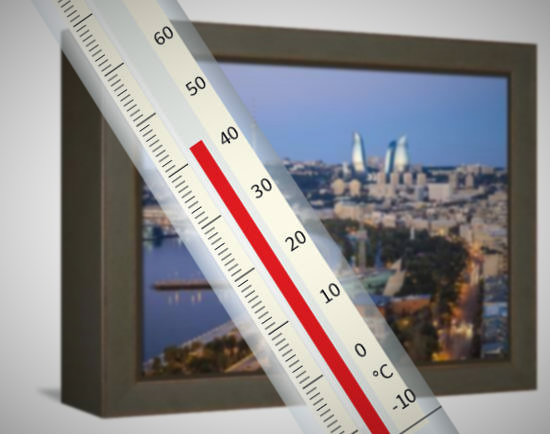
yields 42 °C
